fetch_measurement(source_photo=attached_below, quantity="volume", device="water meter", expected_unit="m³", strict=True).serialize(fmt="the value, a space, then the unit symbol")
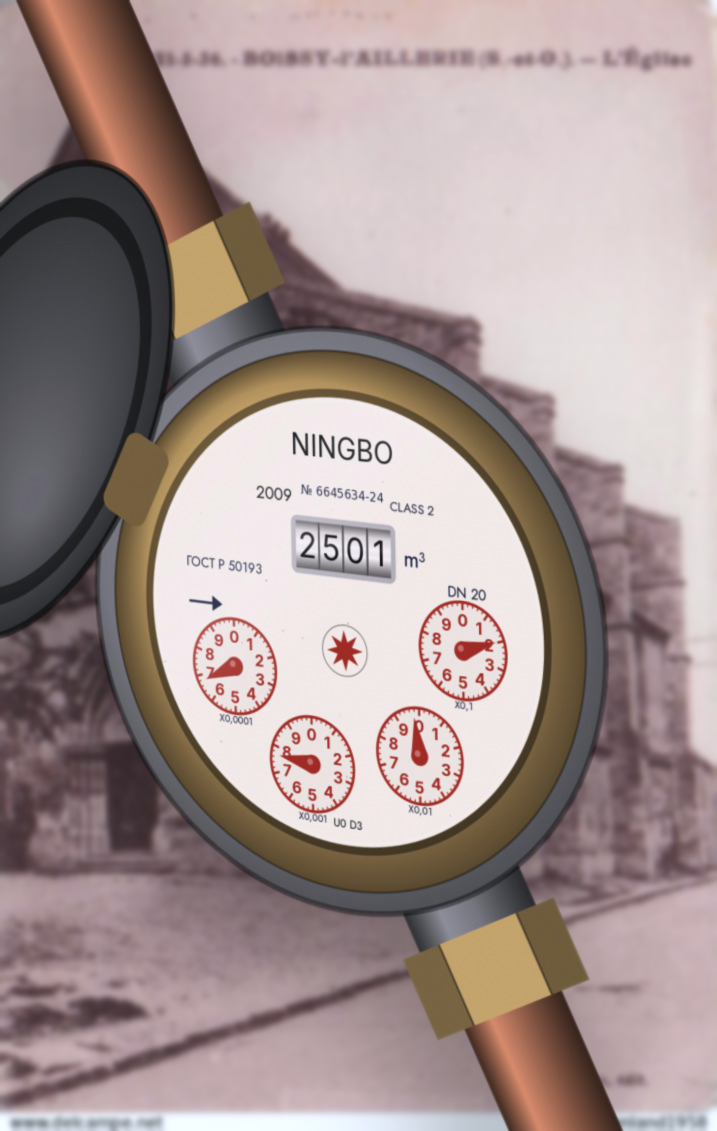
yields 2501.1976 m³
